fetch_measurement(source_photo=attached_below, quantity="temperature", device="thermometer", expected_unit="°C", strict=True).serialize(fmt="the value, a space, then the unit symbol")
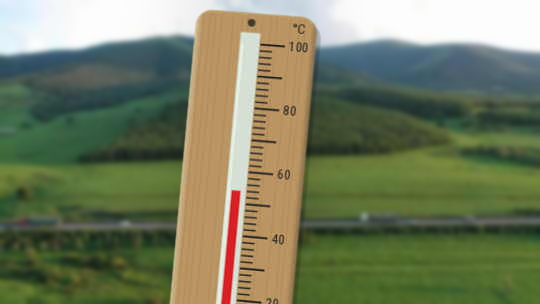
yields 54 °C
